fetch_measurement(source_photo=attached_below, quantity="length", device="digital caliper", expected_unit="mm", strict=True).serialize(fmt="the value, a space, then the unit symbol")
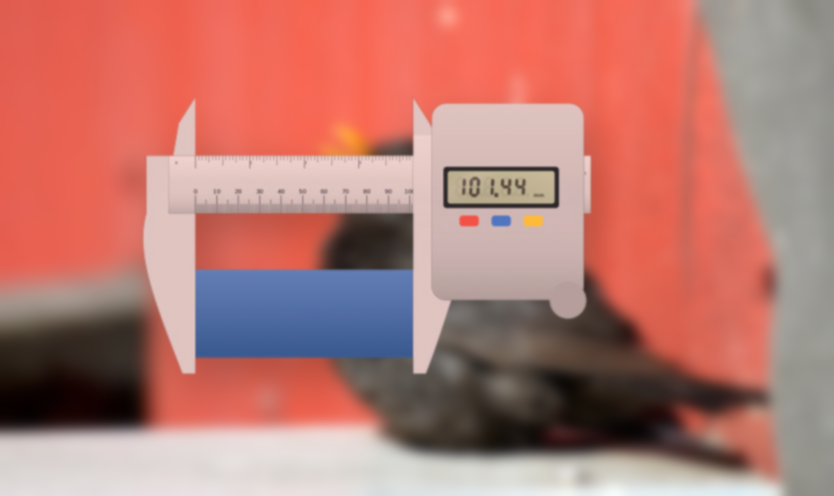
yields 101.44 mm
